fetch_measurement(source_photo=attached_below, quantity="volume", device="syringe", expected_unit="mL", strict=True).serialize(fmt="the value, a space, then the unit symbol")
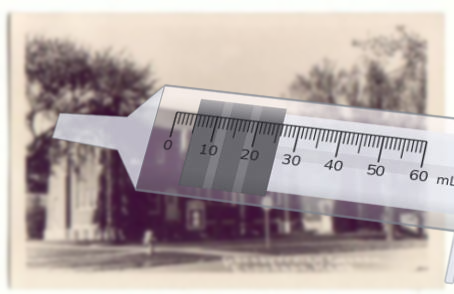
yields 5 mL
